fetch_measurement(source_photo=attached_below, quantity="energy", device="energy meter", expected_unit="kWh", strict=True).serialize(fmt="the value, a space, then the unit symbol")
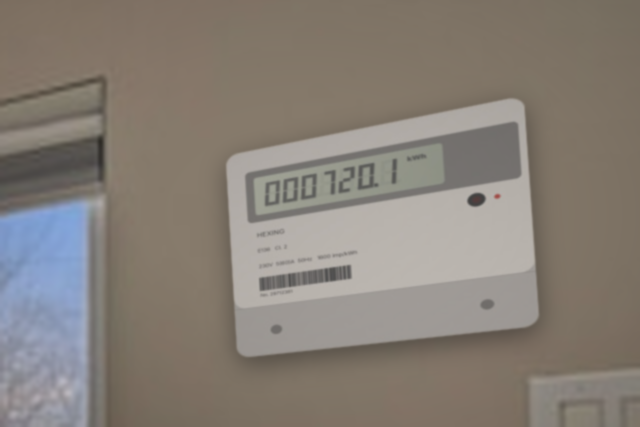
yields 720.1 kWh
